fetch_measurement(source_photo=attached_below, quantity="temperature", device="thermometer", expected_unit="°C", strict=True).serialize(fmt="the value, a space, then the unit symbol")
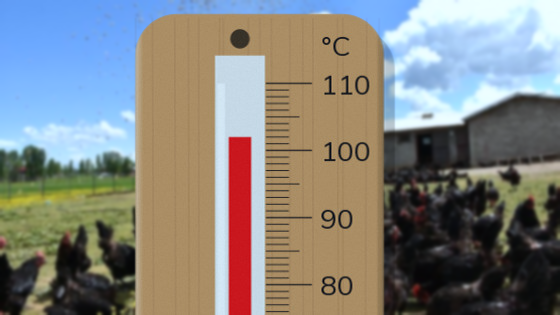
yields 102 °C
